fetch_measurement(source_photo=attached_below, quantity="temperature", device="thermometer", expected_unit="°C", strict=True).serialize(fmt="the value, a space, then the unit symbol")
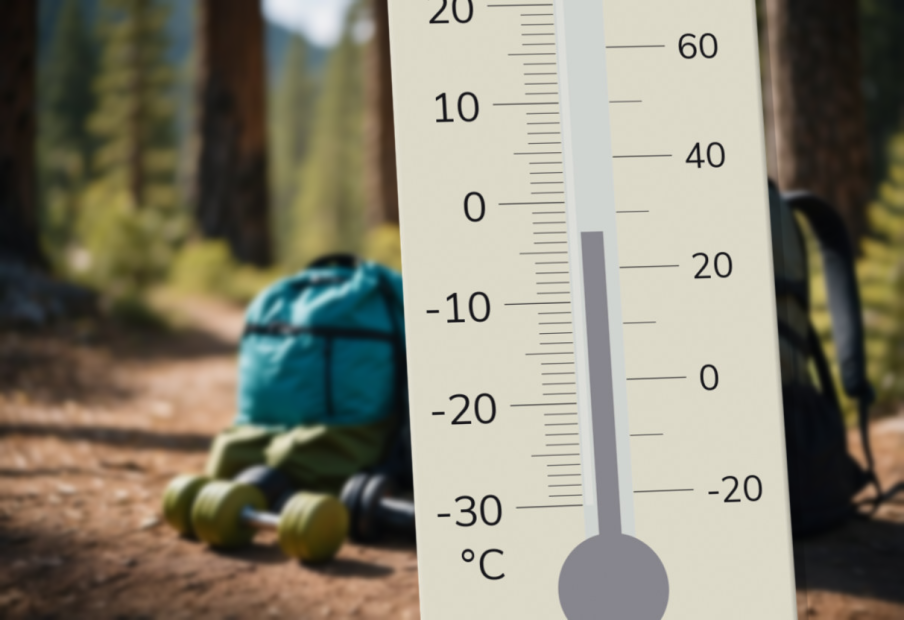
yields -3 °C
